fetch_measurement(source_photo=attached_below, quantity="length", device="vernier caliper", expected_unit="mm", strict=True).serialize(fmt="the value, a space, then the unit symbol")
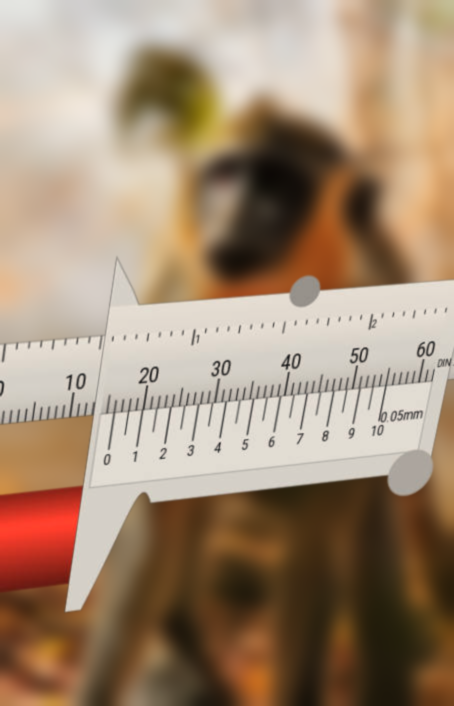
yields 16.0 mm
